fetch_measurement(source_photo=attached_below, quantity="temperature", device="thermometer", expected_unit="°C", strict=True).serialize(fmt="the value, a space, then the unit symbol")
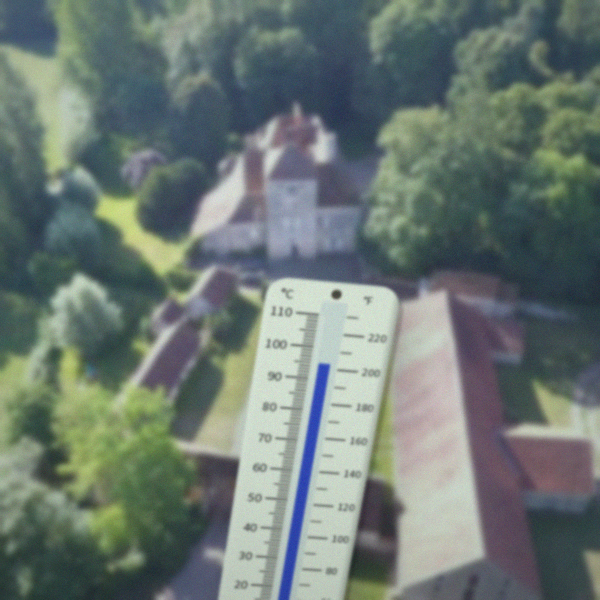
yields 95 °C
